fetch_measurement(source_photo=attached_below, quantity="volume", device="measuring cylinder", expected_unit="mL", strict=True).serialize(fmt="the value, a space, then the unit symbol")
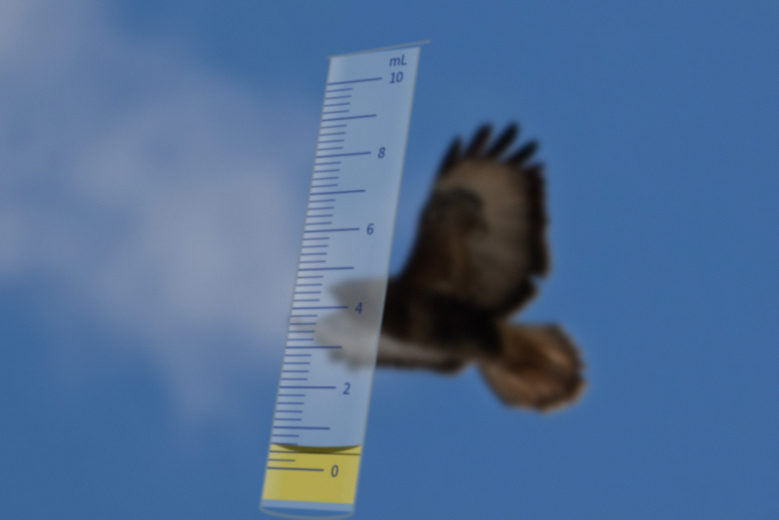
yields 0.4 mL
